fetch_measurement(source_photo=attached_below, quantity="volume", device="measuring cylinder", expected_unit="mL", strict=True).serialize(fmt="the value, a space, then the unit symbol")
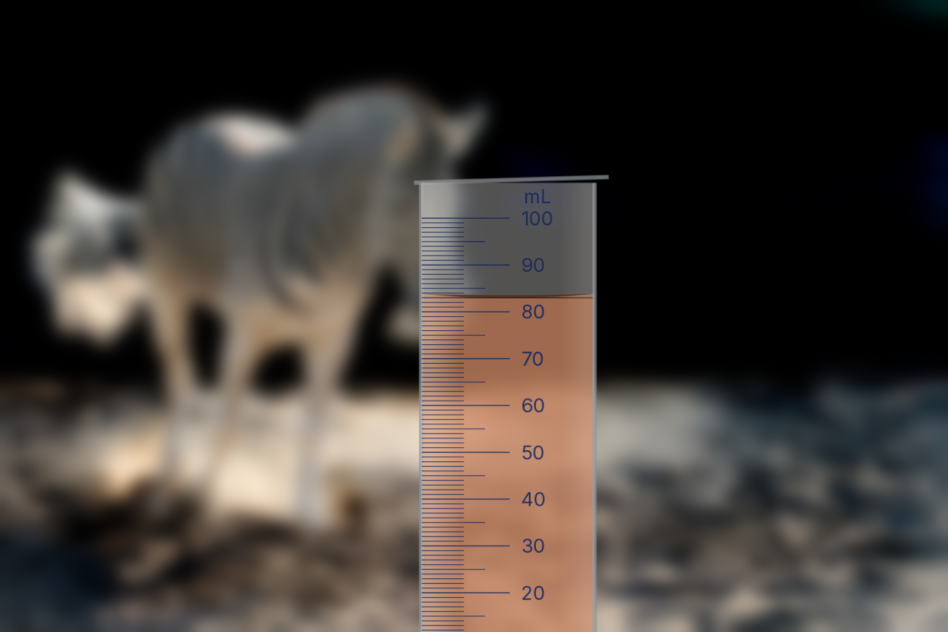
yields 83 mL
